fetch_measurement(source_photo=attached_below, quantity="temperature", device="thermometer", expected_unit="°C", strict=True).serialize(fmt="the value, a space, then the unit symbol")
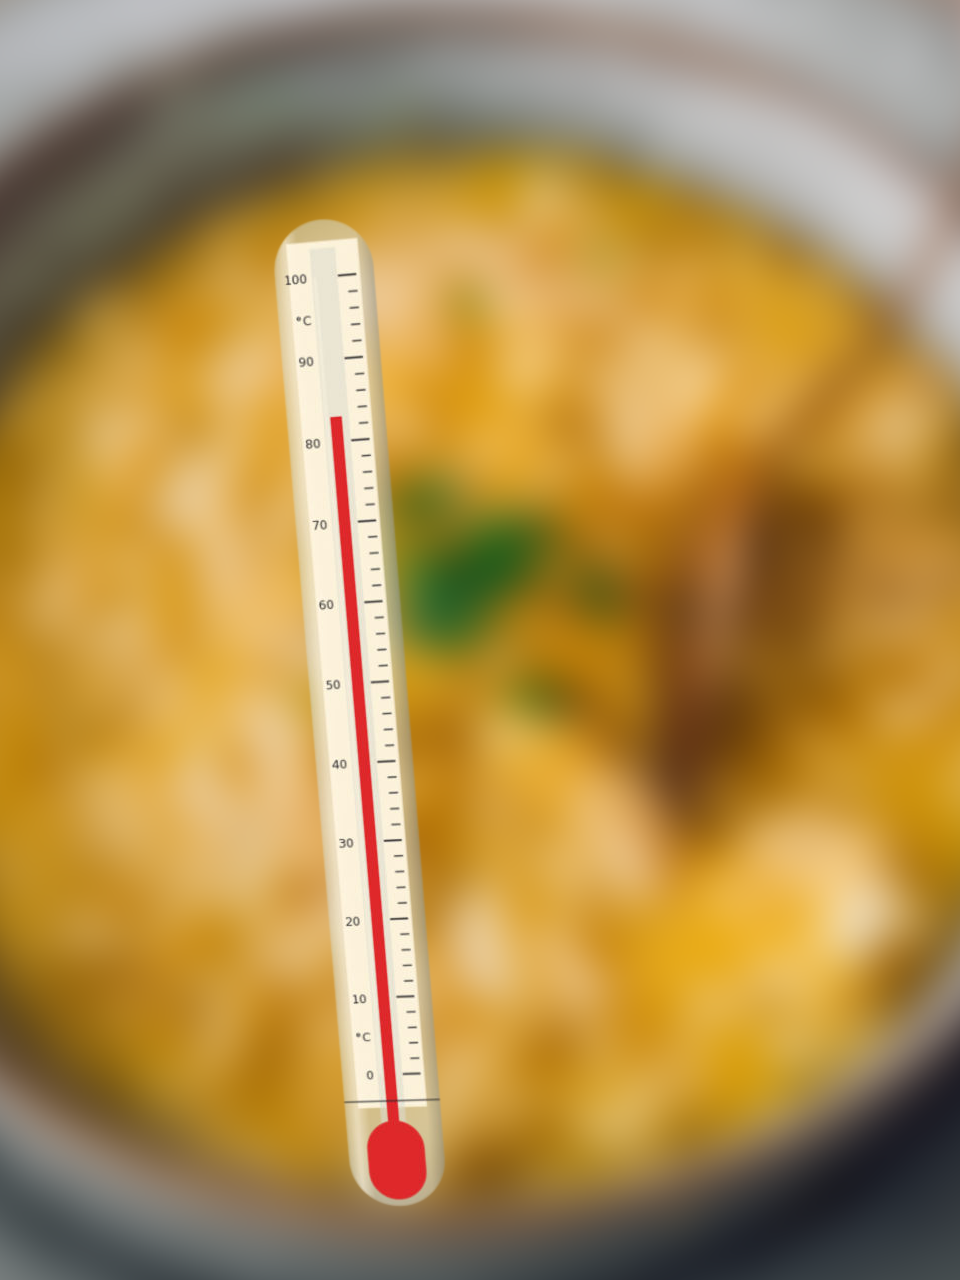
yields 83 °C
